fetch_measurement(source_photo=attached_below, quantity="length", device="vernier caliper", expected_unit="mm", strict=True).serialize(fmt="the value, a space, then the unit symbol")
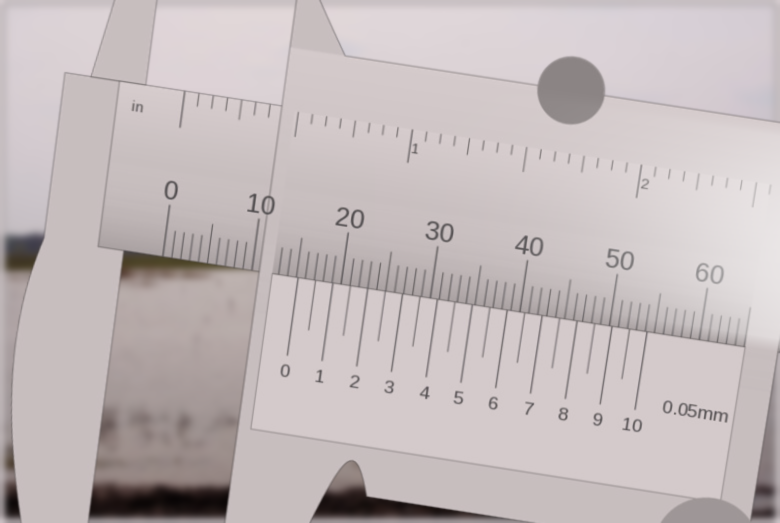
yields 15.2 mm
